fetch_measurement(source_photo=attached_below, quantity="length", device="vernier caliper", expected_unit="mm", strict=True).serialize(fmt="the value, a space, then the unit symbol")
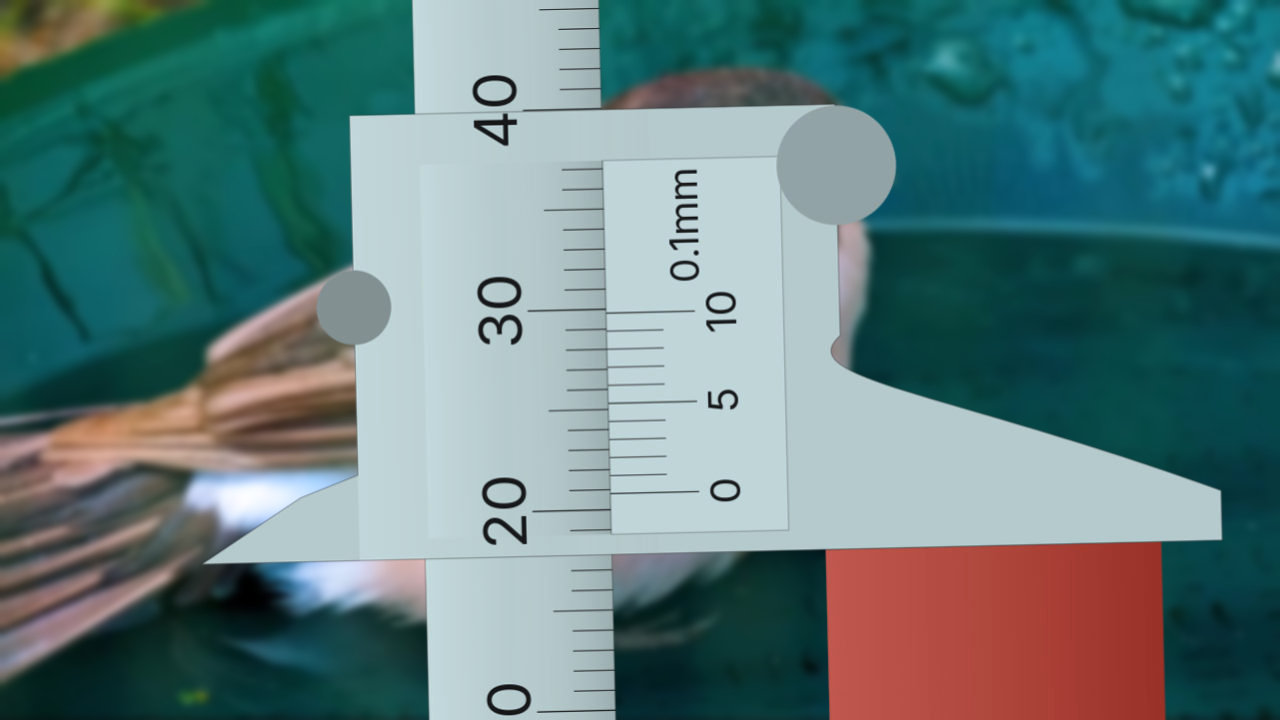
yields 20.8 mm
